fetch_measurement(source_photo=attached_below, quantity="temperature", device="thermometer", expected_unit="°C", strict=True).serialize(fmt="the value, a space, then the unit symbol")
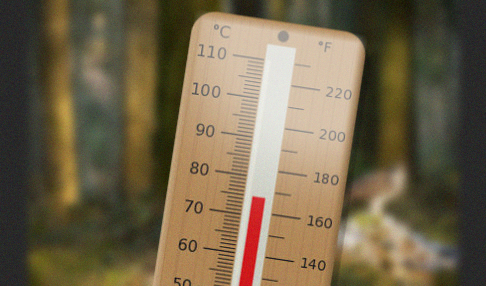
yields 75 °C
